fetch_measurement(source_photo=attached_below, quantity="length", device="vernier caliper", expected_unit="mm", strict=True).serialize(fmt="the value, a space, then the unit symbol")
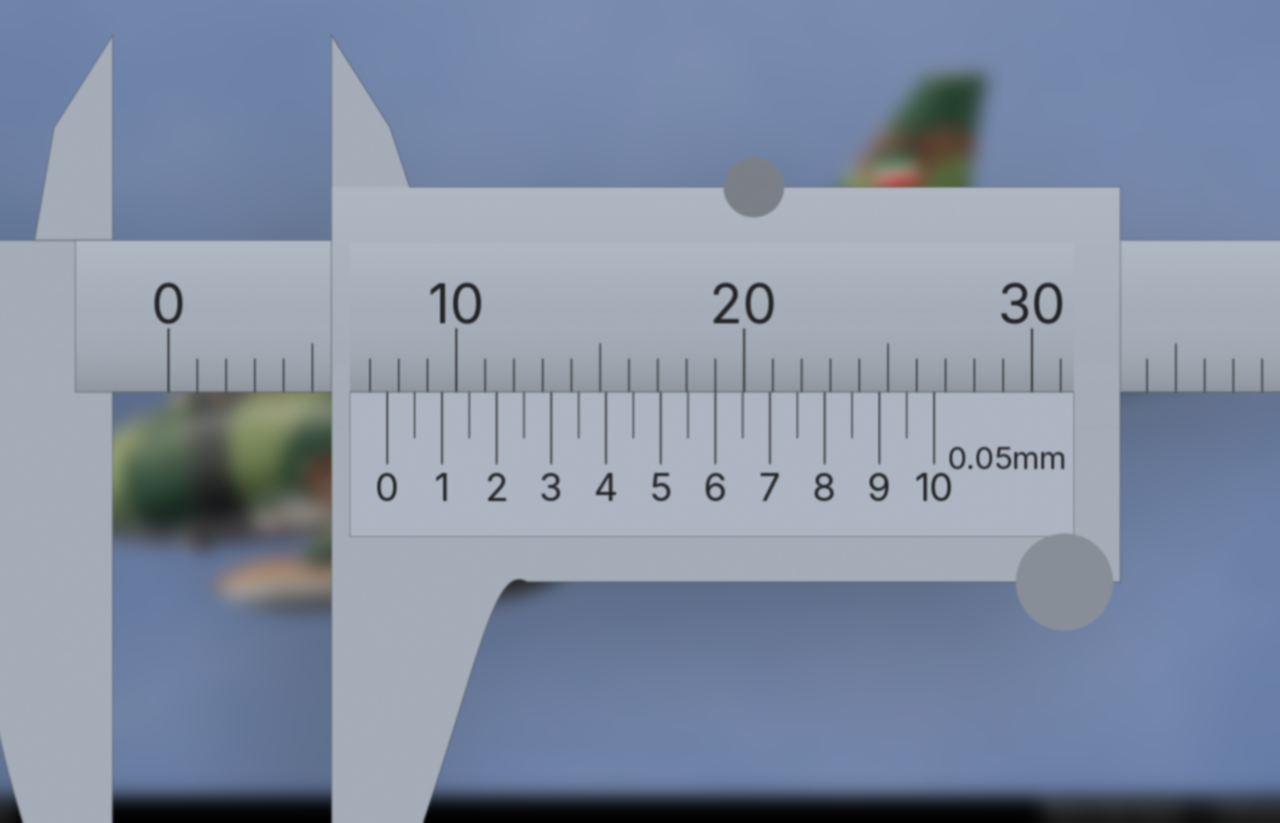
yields 7.6 mm
